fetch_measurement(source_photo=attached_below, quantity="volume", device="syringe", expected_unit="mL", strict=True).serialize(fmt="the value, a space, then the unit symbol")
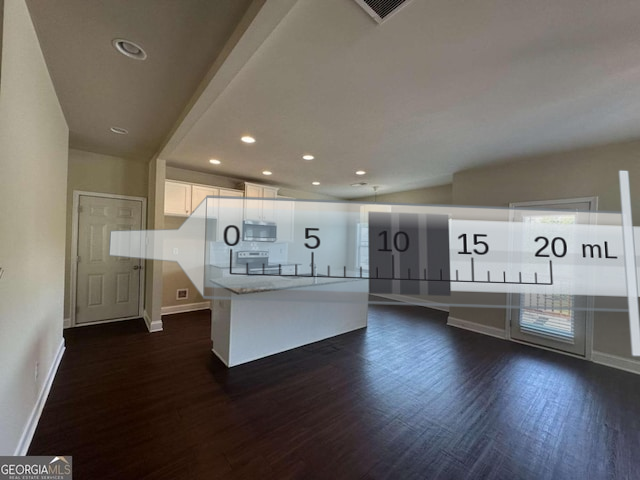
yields 8.5 mL
